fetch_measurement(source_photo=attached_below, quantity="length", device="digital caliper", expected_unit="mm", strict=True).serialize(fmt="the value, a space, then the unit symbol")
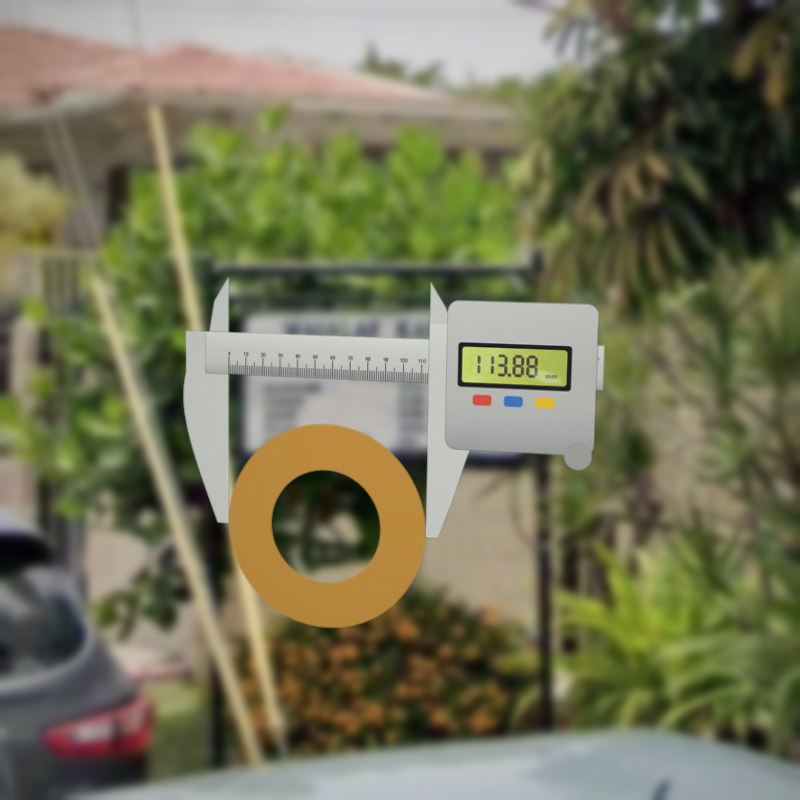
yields 113.88 mm
